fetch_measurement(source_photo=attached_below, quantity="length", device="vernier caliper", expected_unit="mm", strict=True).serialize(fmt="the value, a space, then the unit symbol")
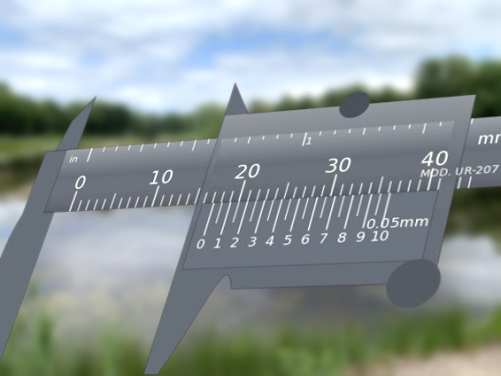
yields 17.2 mm
